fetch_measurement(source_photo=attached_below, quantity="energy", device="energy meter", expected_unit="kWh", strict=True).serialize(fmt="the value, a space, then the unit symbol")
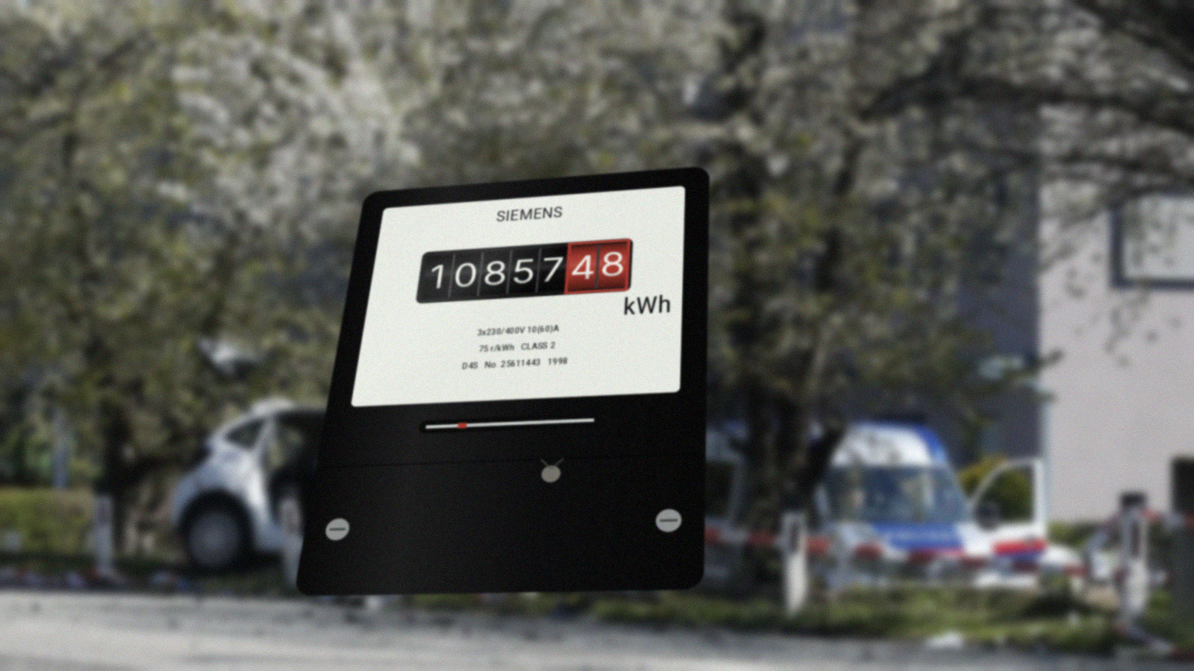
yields 10857.48 kWh
